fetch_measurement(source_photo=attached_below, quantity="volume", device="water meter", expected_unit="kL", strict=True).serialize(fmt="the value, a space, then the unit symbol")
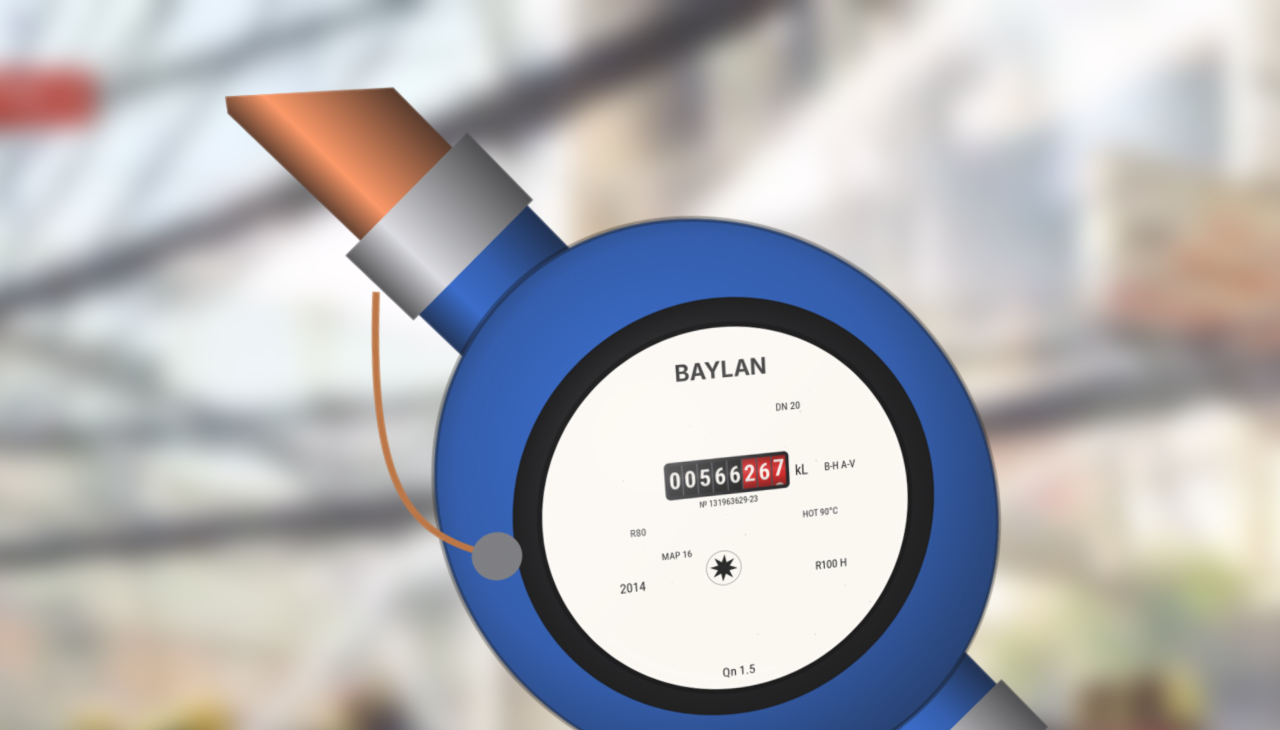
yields 566.267 kL
